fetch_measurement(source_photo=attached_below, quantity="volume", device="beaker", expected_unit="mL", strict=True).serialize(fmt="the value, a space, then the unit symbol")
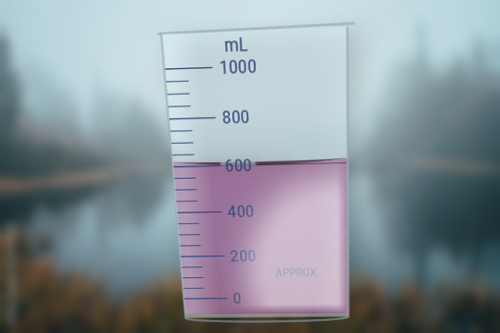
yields 600 mL
